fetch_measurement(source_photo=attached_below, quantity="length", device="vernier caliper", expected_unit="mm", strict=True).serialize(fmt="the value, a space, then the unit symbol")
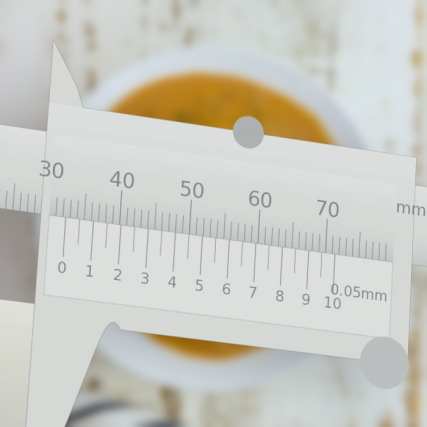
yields 32.4 mm
